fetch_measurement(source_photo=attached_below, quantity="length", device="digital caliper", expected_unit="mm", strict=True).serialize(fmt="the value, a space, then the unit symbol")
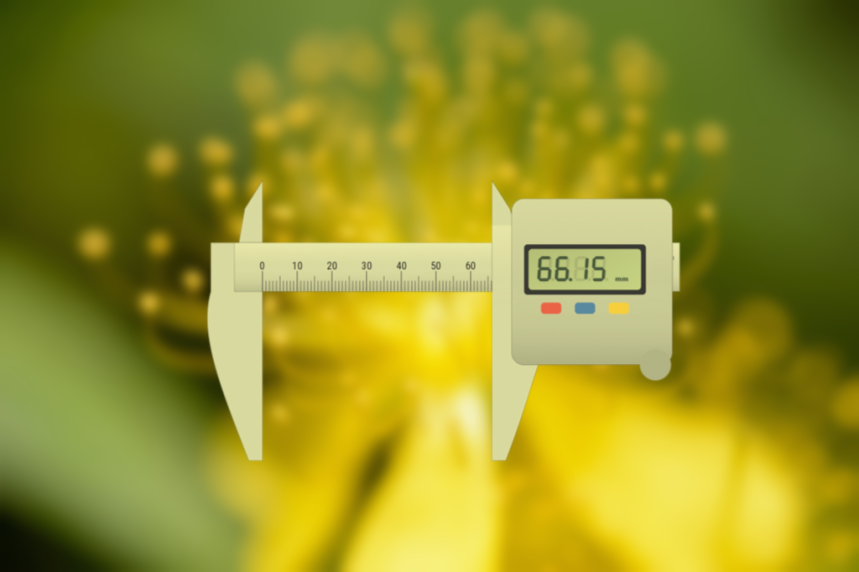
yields 66.15 mm
